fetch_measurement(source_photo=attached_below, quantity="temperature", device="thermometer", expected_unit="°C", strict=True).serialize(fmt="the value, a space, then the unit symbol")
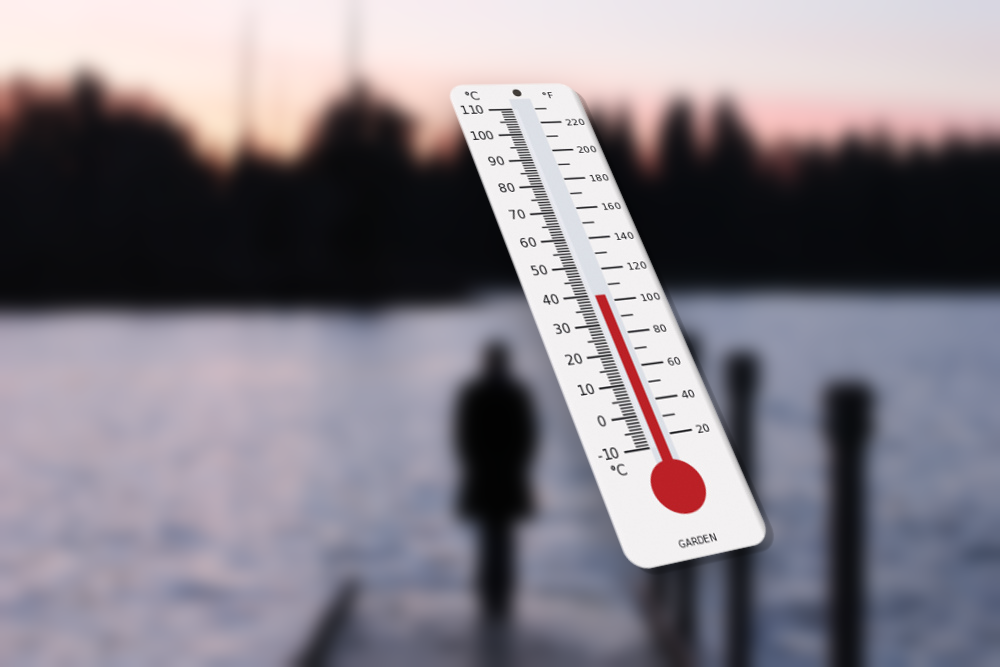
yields 40 °C
